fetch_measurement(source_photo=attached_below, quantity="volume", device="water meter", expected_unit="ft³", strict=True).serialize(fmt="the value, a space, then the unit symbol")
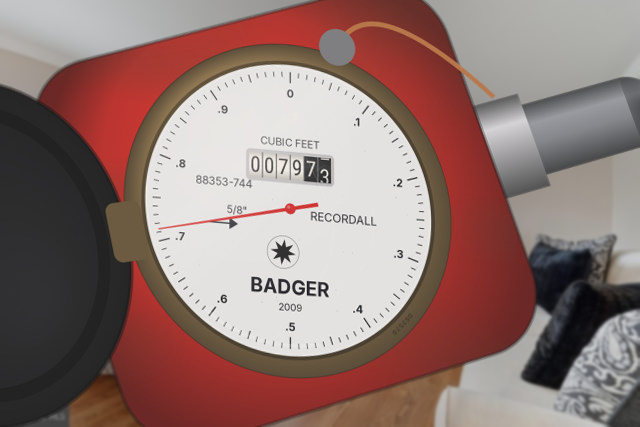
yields 7972.71 ft³
